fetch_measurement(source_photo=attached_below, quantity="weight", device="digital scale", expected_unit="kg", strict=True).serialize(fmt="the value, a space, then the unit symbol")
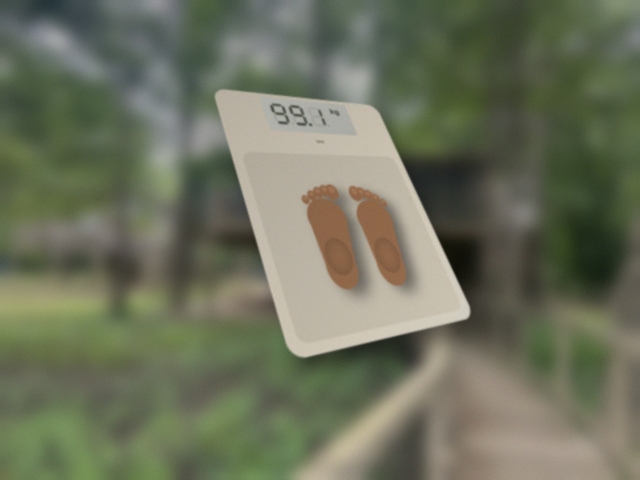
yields 99.1 kg
